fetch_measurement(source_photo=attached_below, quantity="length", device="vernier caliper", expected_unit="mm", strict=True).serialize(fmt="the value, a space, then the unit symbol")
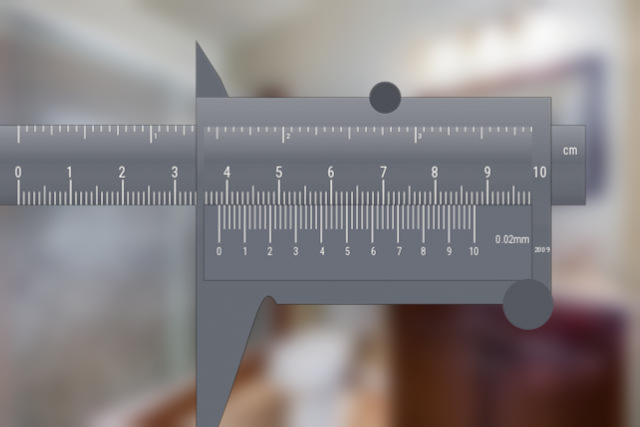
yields 38.5 mm
